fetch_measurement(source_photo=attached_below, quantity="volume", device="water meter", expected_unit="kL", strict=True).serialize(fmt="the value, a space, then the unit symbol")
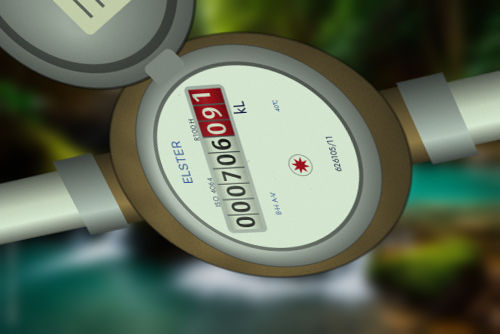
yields 706.091 kL
